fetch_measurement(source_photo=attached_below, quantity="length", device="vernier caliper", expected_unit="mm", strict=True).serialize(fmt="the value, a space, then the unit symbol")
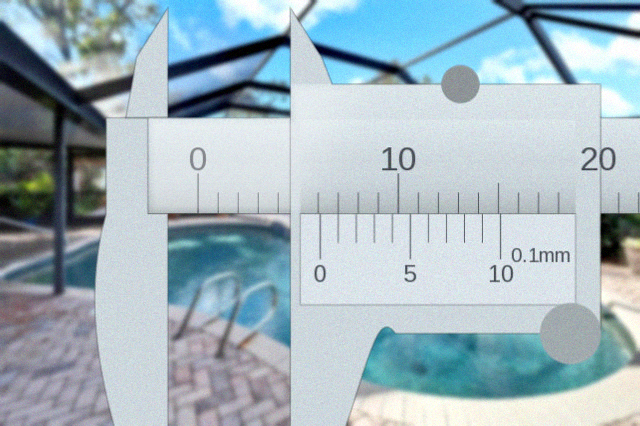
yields 6.1 mm
